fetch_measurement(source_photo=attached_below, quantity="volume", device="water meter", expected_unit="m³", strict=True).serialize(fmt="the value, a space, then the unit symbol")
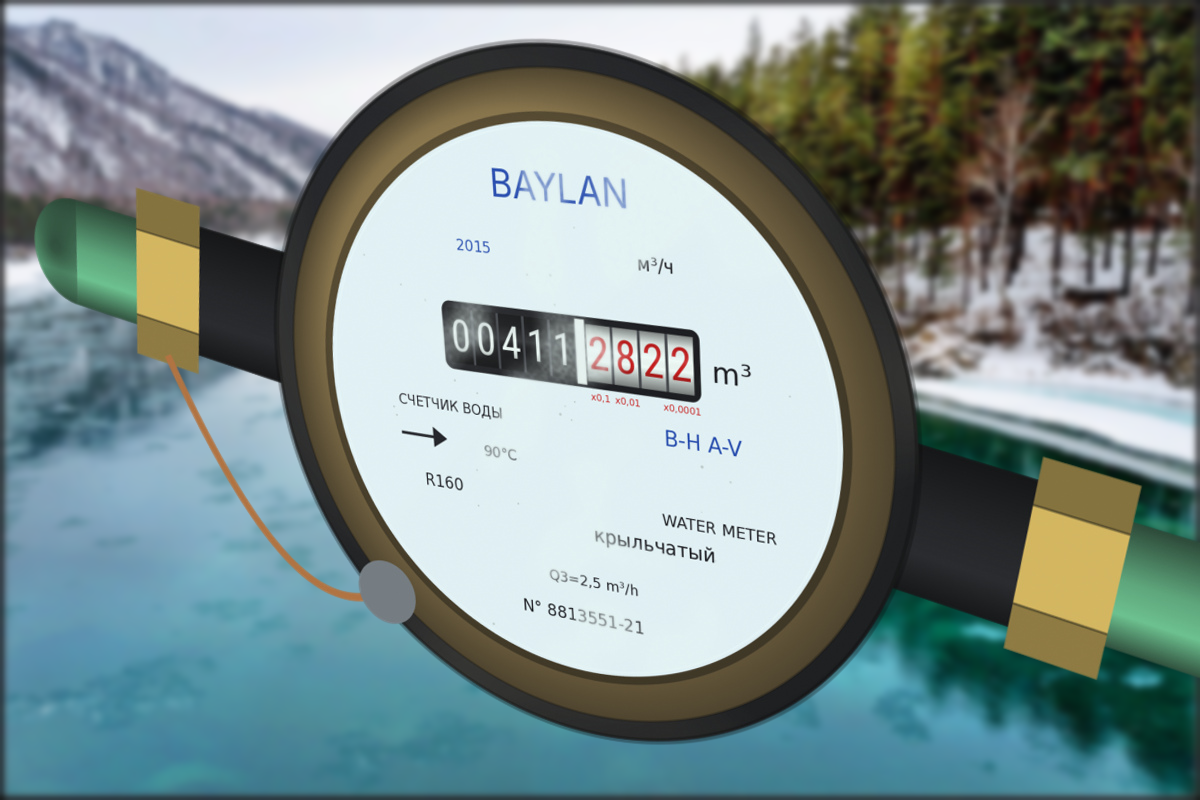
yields 411.2822 m³
